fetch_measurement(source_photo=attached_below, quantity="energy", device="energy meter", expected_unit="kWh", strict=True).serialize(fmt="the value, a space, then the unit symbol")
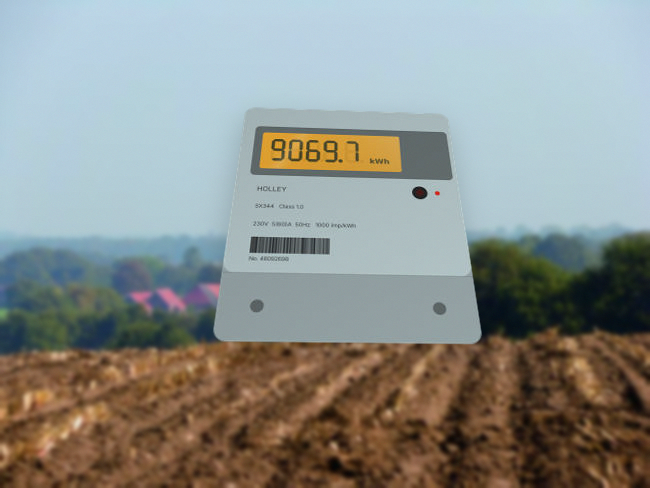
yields 9069.7 kWh
